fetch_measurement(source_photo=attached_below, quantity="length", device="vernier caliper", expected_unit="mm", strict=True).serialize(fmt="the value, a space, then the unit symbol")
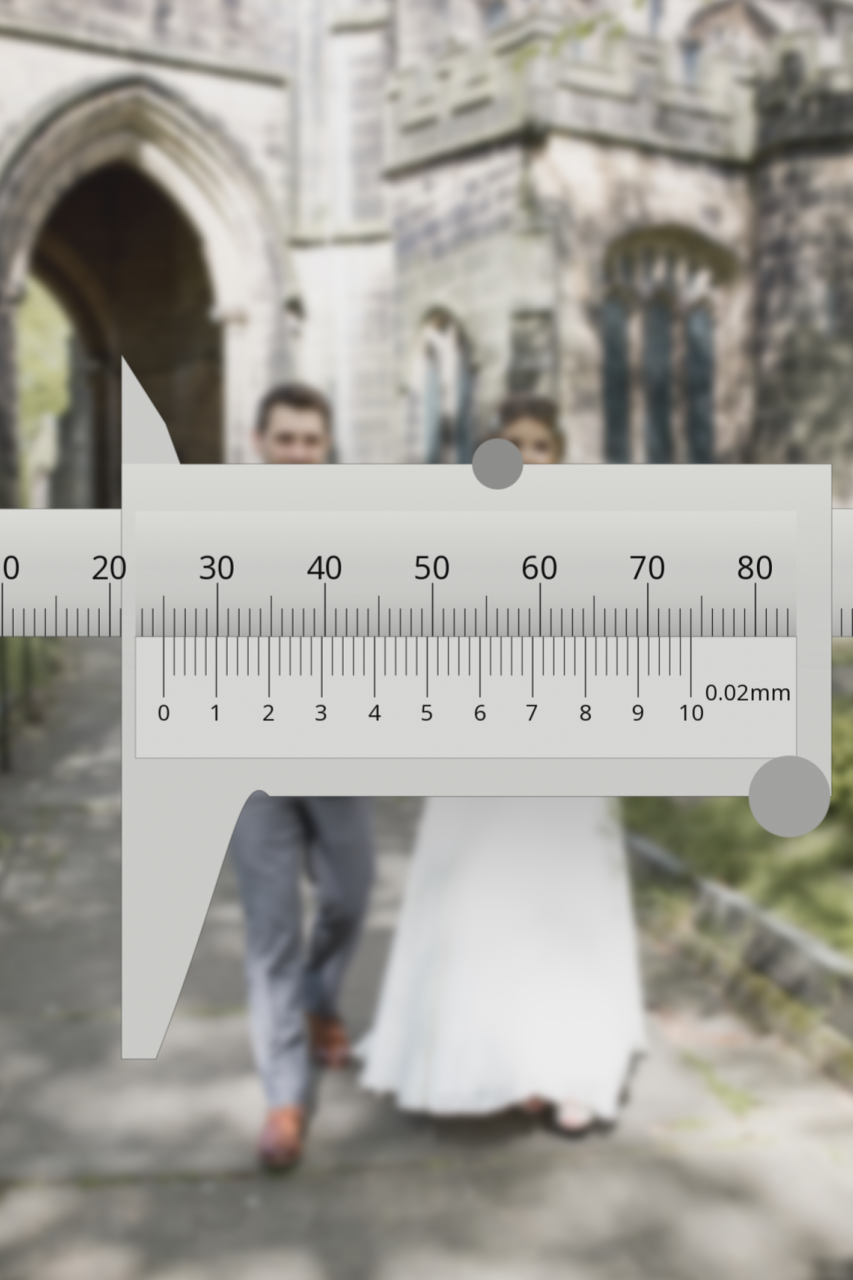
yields 25.0 mm
